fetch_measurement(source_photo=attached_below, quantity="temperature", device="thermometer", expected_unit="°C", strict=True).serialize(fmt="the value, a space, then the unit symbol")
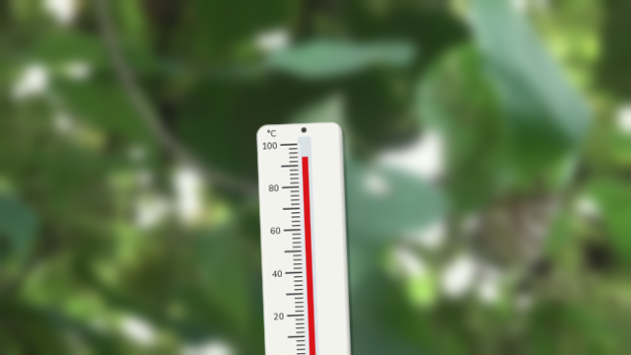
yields 94 °C
